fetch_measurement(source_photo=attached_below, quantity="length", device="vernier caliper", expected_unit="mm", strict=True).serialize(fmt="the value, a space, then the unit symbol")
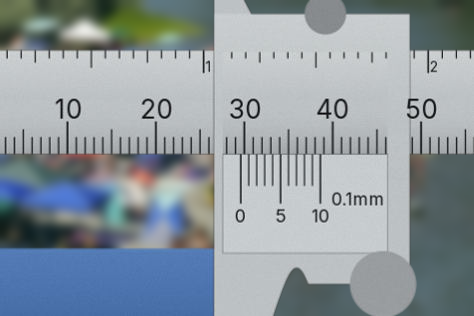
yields 29.6 mm
